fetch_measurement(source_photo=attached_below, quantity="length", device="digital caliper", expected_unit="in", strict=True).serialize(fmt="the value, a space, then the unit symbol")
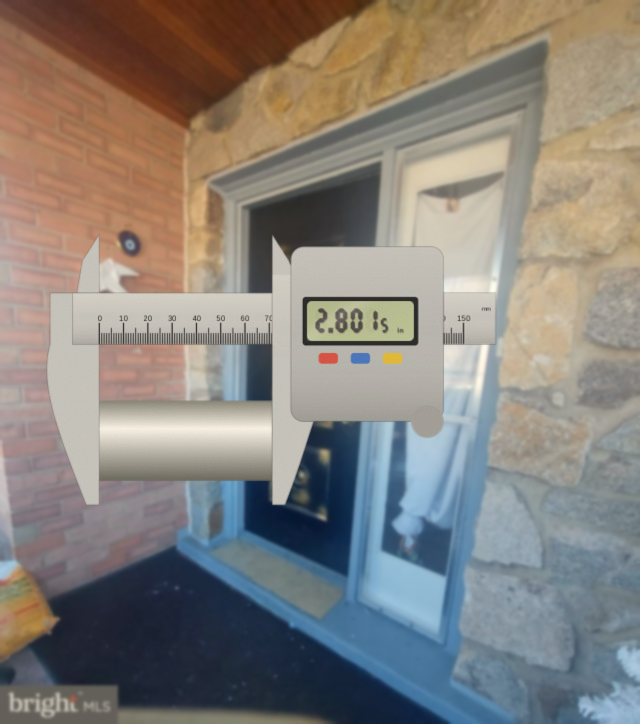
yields 2.8015 in
